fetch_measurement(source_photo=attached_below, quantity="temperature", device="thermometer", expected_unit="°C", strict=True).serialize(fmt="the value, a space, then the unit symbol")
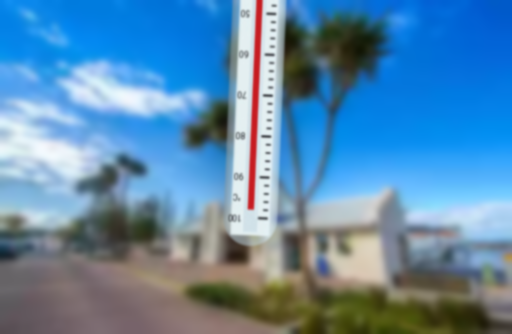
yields 98 °C
